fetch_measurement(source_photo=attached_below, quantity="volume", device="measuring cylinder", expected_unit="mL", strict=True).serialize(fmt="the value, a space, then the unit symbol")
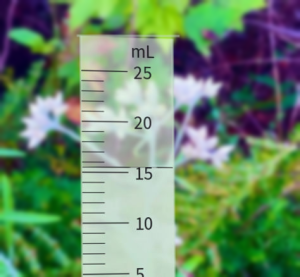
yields 15.5 mL
